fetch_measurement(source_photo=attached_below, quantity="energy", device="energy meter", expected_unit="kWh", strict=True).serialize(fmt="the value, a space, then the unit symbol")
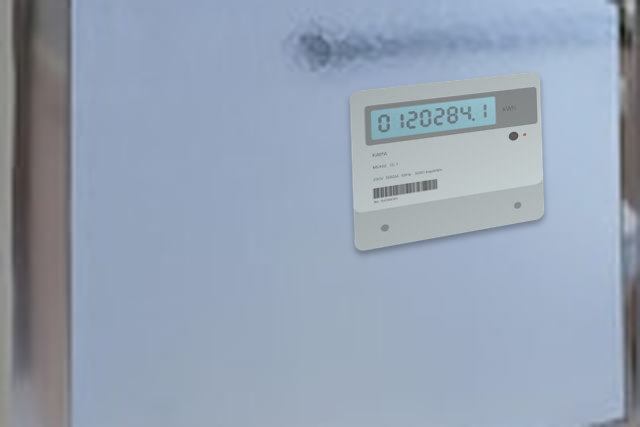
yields 120284.1 kWh
